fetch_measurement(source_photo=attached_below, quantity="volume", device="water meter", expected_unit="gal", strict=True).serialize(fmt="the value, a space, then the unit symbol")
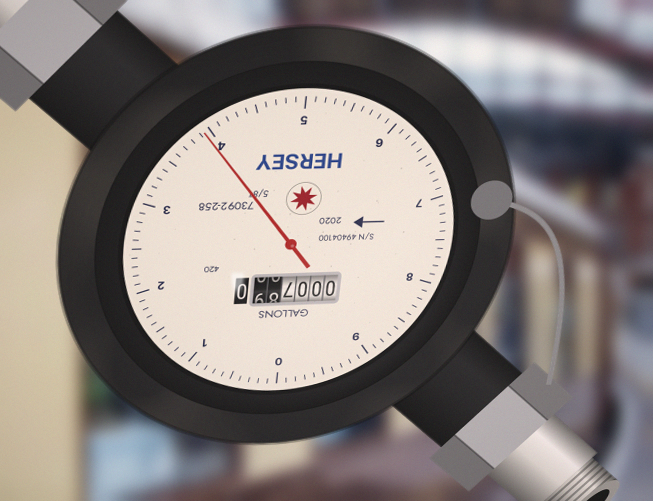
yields 7893.9 gal
